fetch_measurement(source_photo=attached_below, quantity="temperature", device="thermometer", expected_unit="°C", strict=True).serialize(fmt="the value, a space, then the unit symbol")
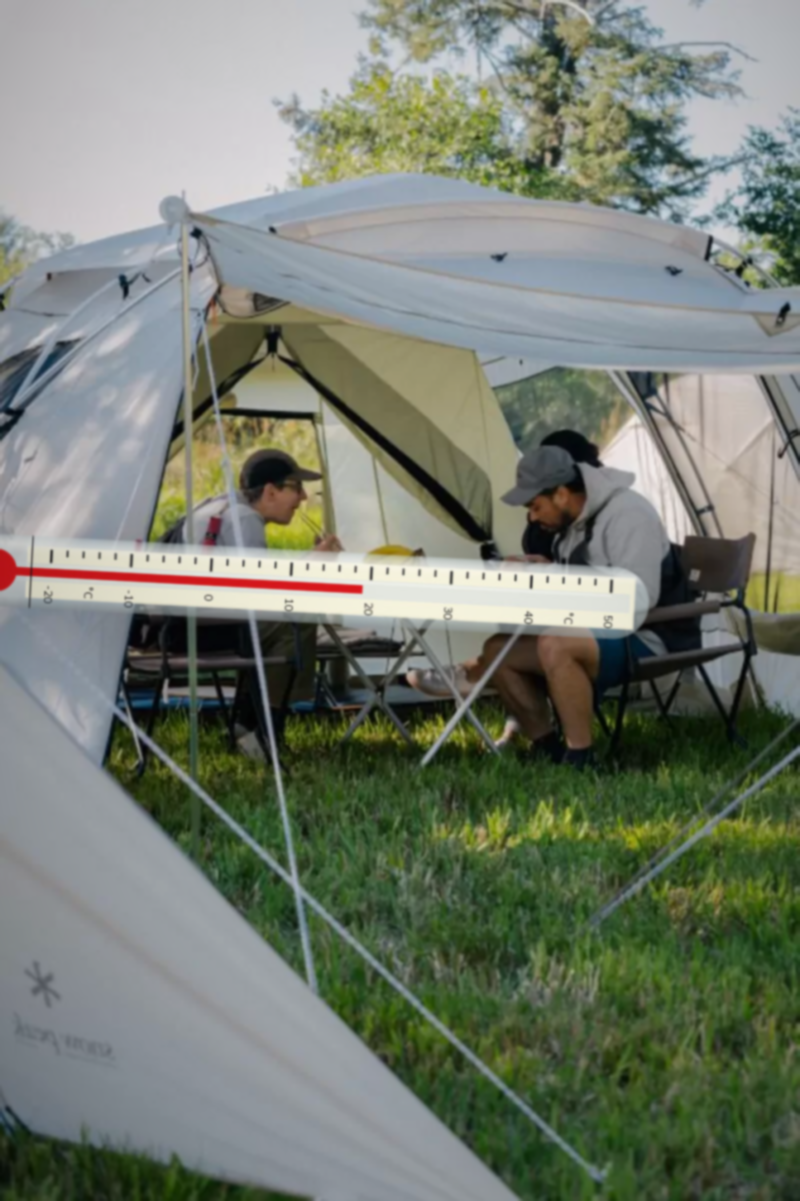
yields 19 °C
